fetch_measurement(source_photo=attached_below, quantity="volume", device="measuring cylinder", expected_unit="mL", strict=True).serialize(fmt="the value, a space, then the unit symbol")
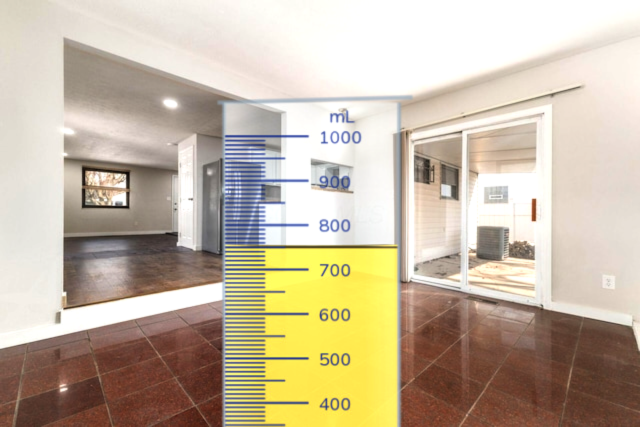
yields 750 mL
